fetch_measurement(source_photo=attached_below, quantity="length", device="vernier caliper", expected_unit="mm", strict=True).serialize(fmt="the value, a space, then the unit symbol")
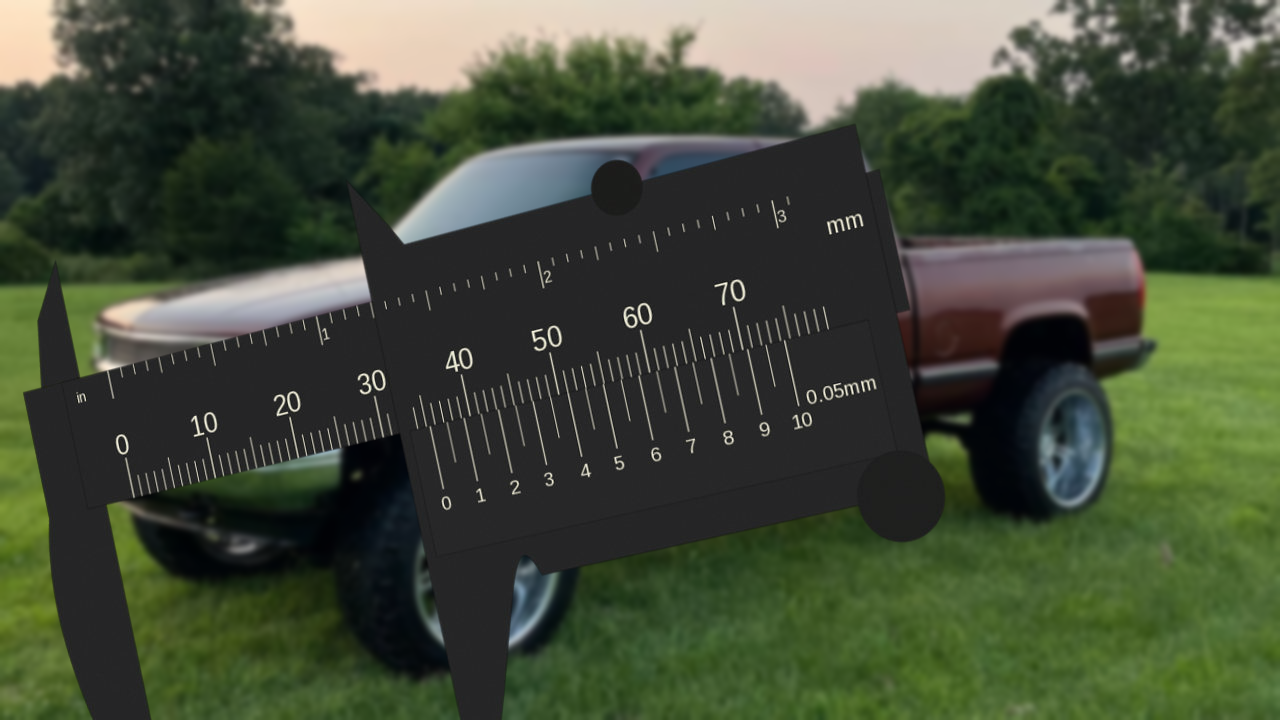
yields 35.4 mm
